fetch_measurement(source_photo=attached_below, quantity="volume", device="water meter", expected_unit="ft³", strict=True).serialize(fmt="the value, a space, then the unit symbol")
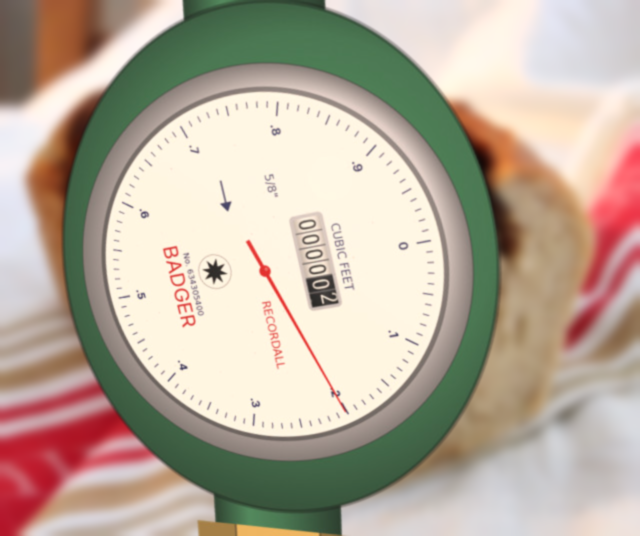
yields 2.20 ft³
